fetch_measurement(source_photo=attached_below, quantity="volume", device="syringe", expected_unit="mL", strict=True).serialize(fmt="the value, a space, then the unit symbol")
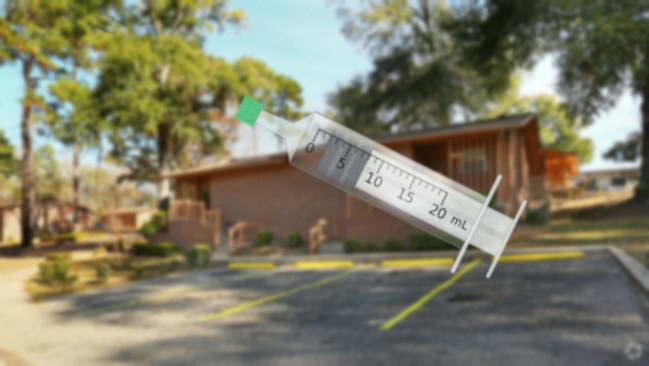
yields 2 mL
